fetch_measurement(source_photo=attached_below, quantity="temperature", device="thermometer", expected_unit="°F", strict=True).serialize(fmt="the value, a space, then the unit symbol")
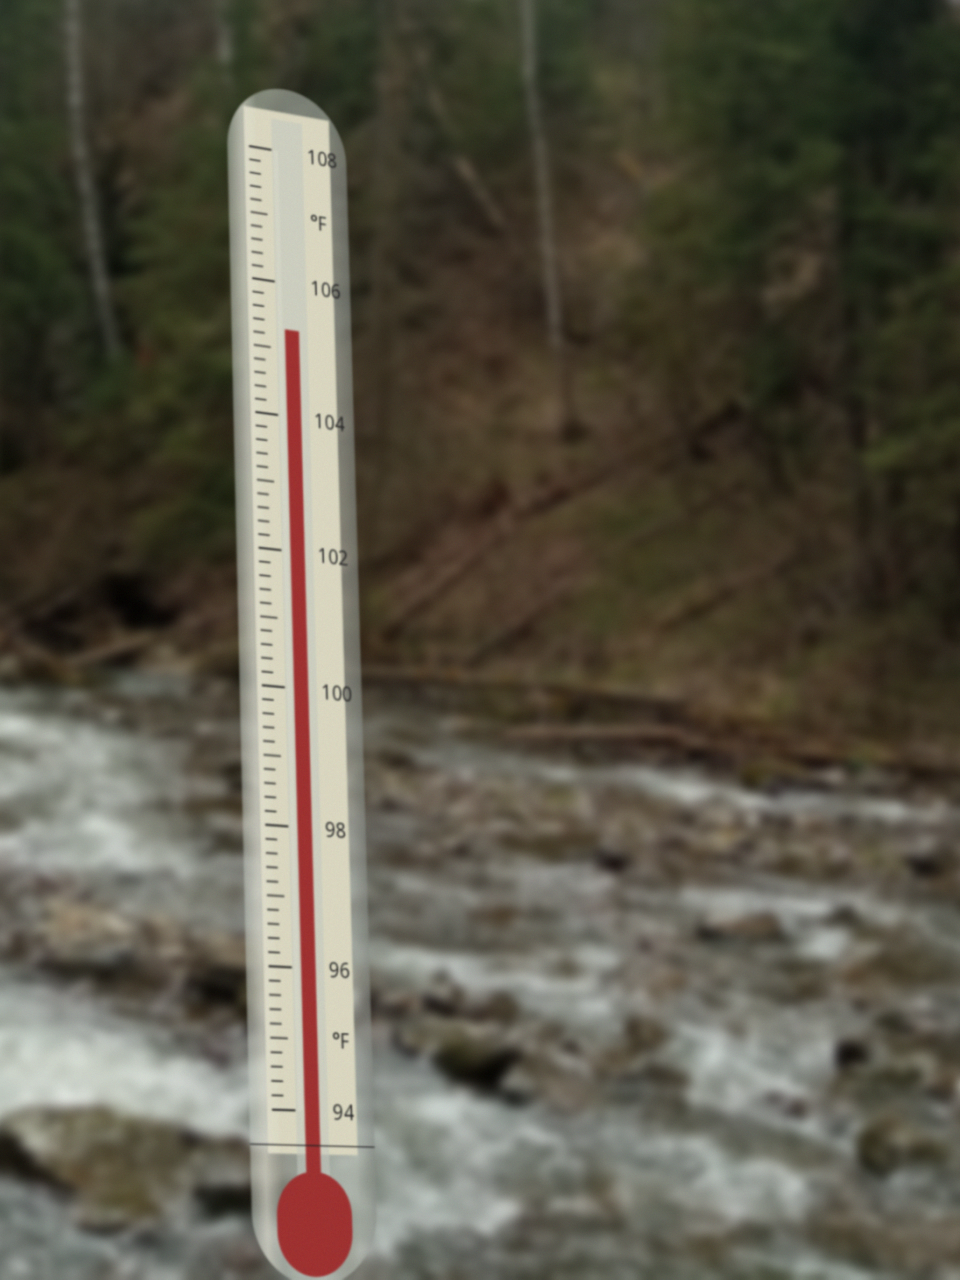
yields 105.3 °F
